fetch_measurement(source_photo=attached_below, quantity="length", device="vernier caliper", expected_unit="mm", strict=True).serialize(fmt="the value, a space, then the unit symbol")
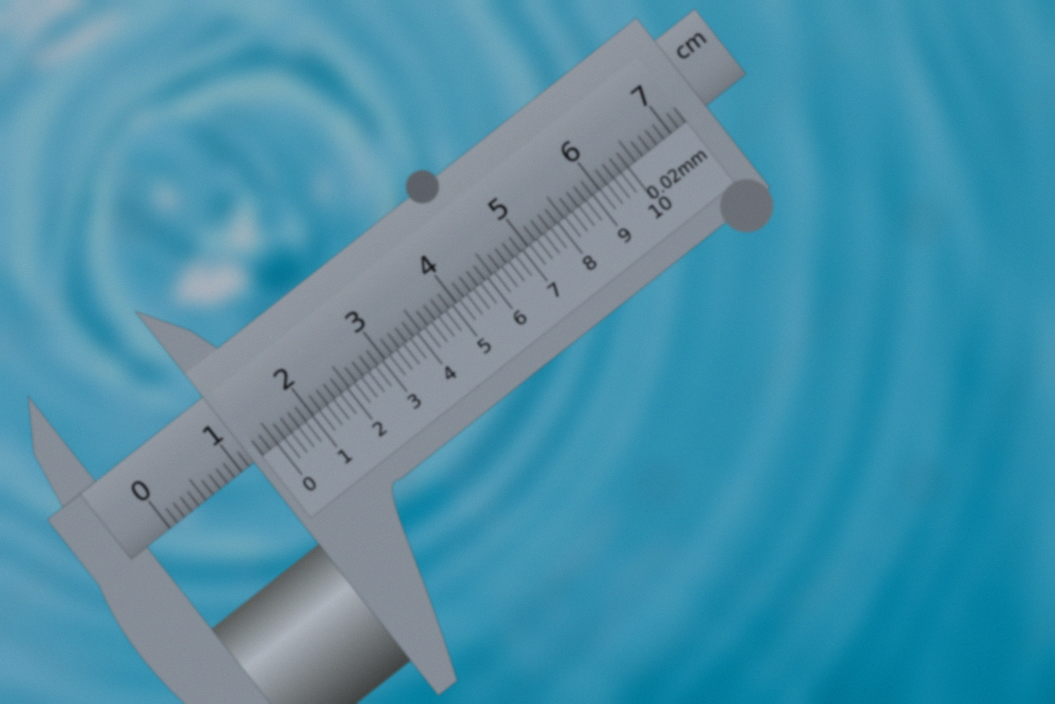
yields 15.0 mm
